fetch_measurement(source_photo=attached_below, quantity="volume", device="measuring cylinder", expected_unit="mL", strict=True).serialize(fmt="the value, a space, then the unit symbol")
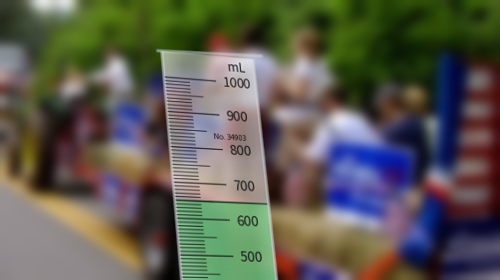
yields 650 mL
